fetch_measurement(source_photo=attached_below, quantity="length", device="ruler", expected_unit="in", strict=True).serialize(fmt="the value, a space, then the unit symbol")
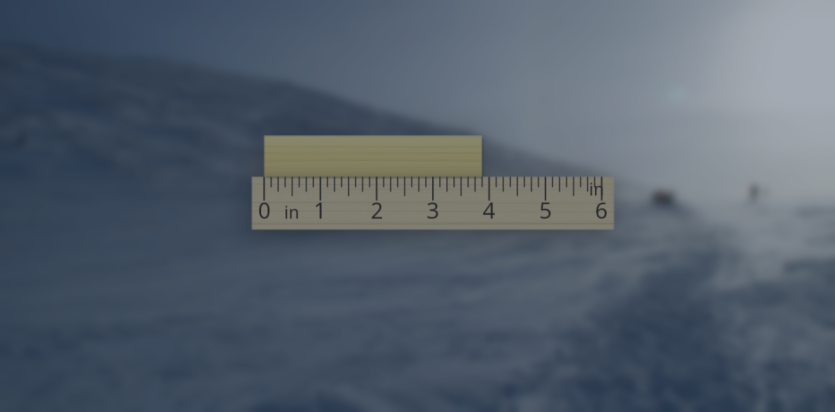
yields 3.875 in
